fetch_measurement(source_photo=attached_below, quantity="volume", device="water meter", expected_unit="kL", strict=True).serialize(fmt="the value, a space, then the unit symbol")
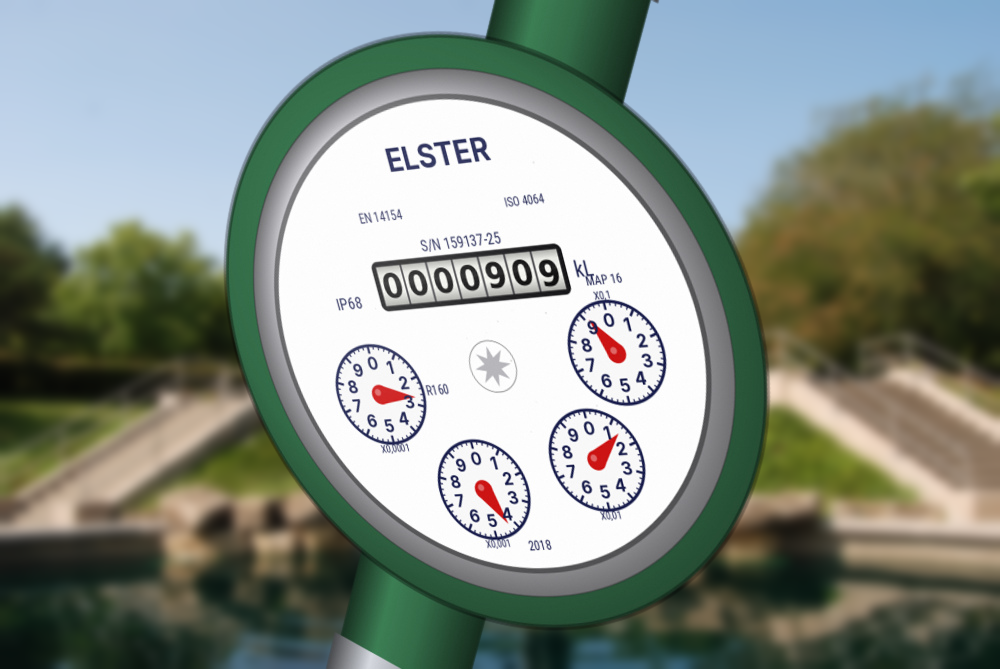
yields 908.9142 kL
